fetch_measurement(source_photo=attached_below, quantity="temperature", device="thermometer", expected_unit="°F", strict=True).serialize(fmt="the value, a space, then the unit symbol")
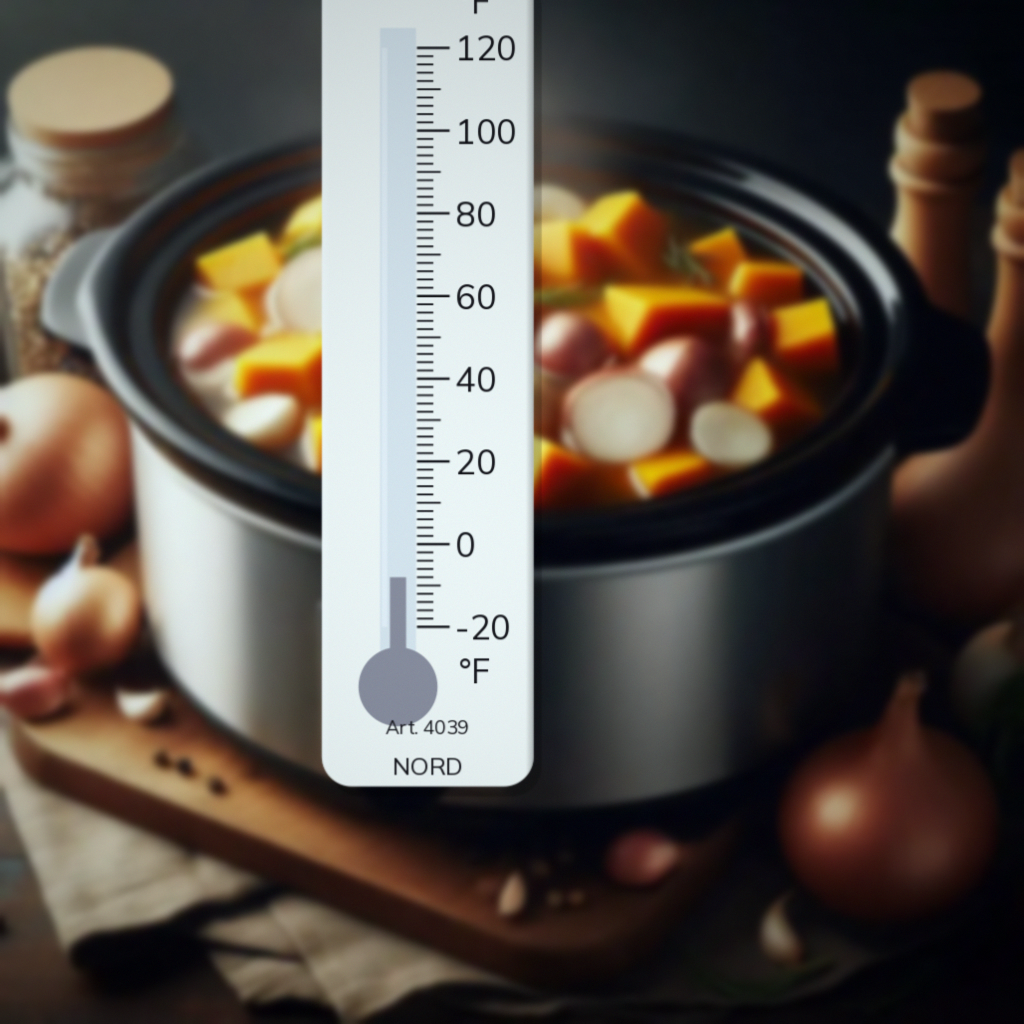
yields -8 °F
